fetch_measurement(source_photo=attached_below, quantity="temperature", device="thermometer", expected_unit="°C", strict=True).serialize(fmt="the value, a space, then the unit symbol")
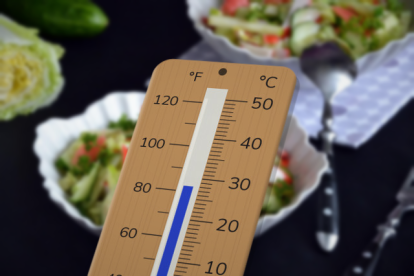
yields 28 °C
